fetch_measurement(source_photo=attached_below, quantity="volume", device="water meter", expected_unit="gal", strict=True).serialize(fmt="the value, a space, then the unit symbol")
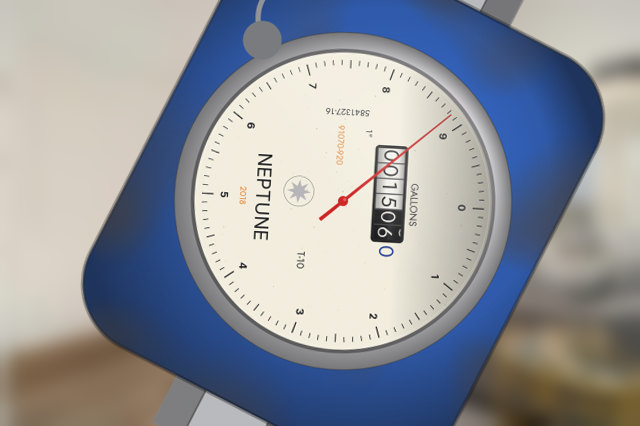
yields 15058.8 gal
